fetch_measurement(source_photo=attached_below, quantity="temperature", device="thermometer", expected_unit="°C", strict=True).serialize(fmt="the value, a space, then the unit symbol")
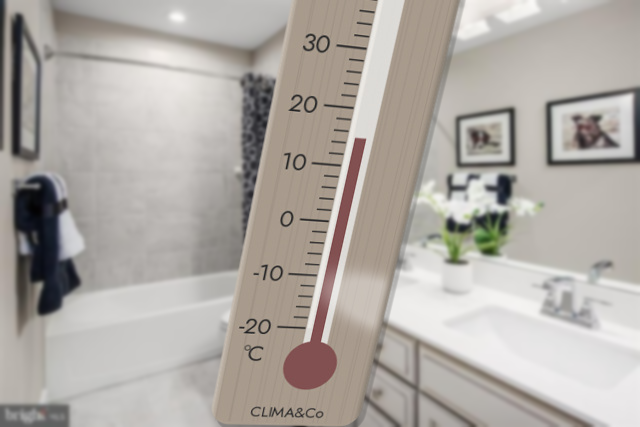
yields 15 °C
